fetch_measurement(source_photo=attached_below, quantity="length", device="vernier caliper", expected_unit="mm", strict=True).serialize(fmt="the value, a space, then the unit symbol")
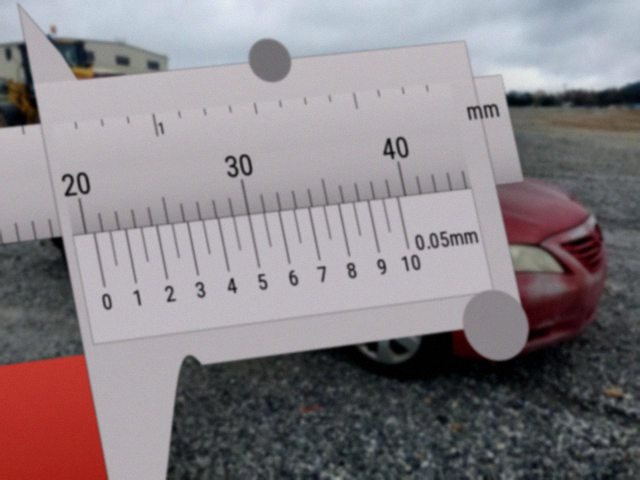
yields 20.5 mm
